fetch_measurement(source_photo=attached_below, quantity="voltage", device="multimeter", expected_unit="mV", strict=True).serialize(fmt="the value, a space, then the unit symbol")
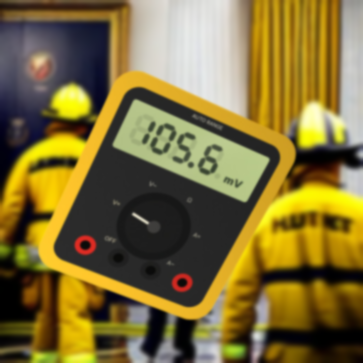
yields 105.6 mV
